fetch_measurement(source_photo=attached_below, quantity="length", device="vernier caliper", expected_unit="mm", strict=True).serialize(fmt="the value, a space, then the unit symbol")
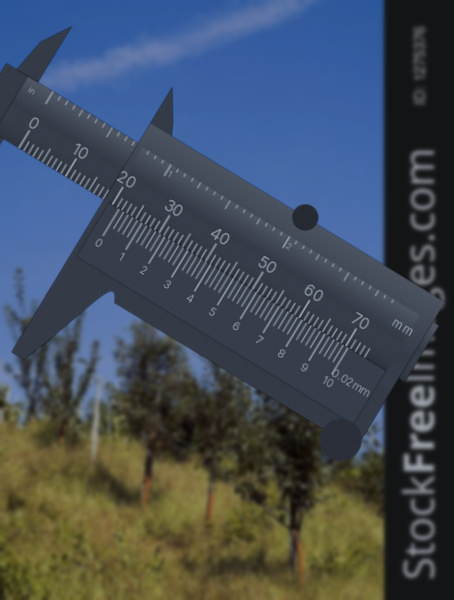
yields 21.5 mm
